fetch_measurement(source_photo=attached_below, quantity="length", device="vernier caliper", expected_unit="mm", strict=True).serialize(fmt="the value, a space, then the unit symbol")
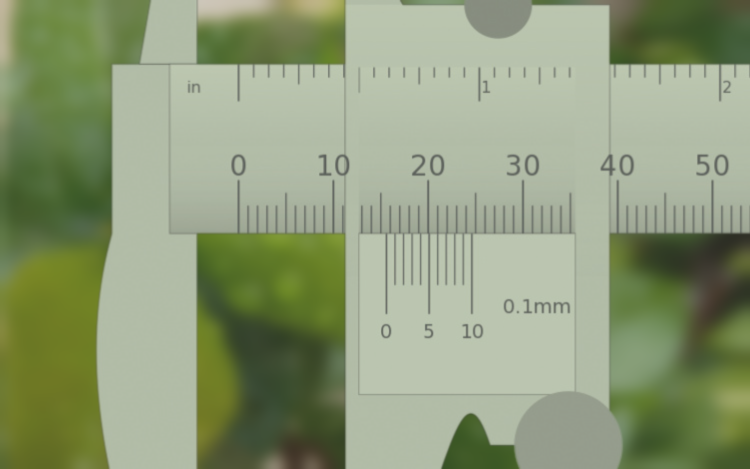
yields 15.6 mm
